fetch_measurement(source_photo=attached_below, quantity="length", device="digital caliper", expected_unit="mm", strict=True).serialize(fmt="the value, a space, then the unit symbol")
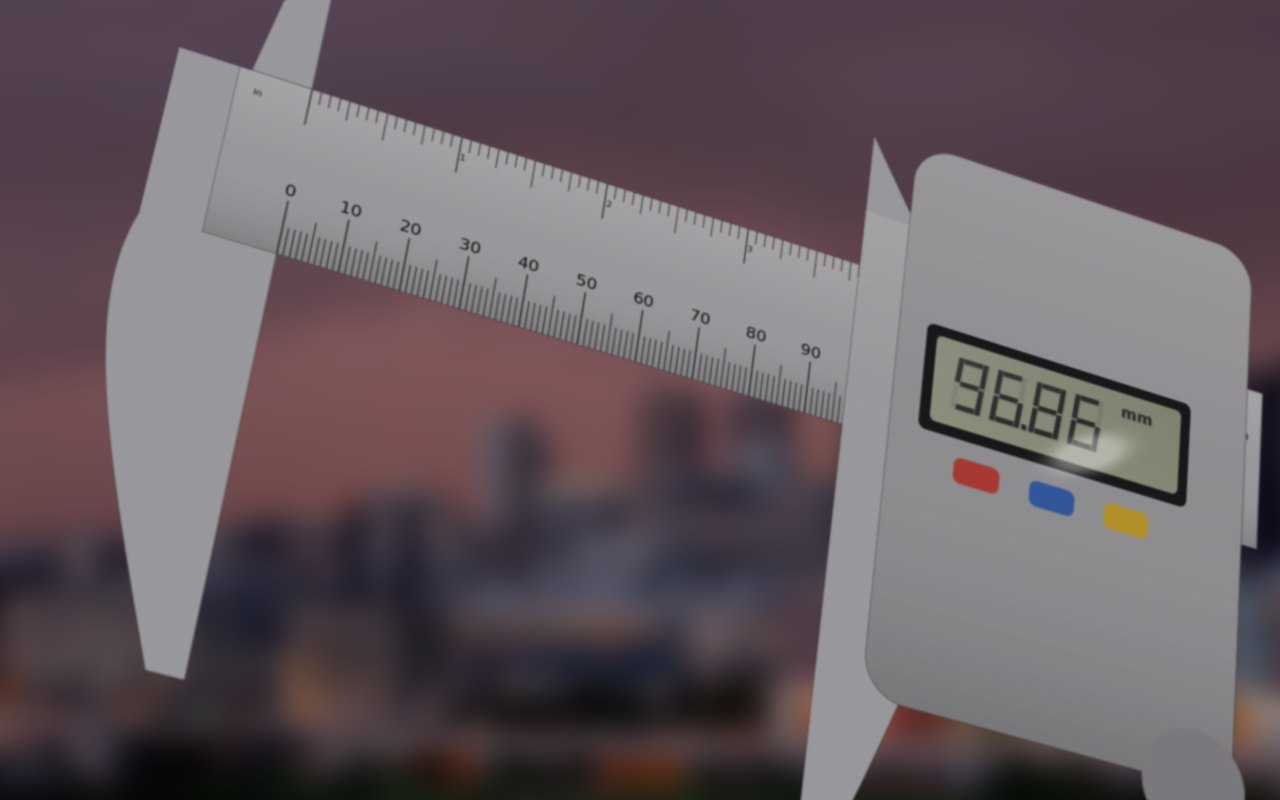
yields 96.86 mm
